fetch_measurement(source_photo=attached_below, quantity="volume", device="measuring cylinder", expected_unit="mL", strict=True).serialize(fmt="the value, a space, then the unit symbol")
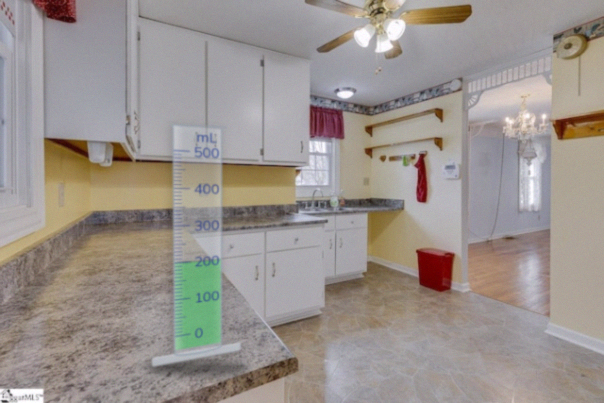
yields 200 mL
